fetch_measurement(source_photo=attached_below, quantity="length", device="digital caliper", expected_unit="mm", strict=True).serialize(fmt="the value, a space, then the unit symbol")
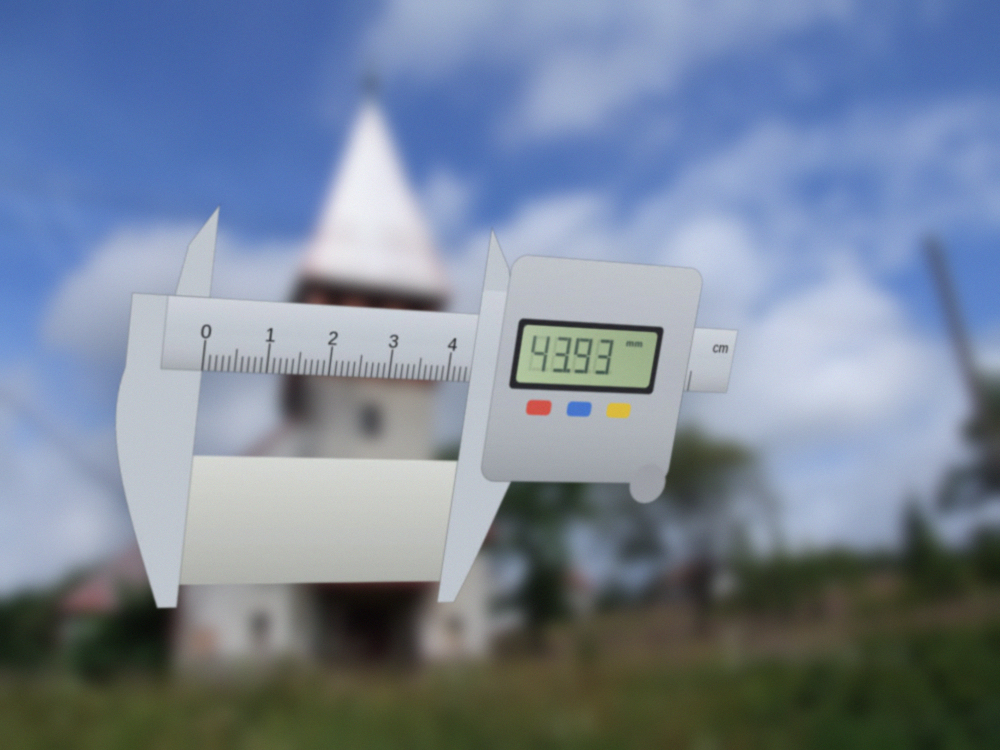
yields 43.93 mm
